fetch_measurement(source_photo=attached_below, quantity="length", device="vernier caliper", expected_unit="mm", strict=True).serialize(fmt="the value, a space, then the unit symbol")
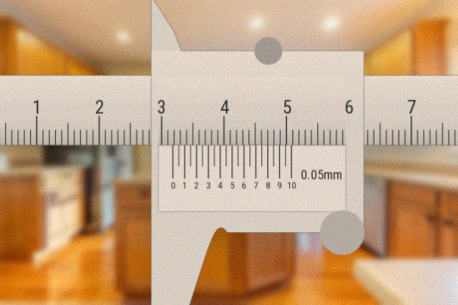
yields 31.8 mm
